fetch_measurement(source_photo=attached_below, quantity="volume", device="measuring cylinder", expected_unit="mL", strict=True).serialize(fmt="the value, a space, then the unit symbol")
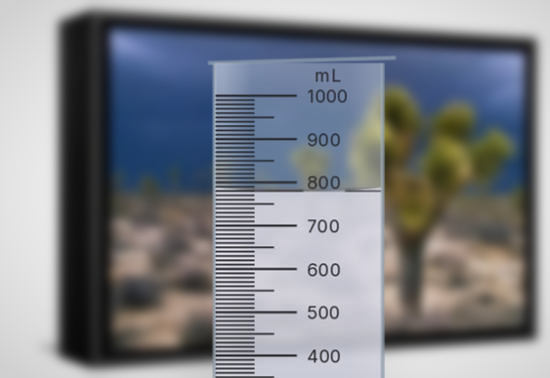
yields 780 mL
